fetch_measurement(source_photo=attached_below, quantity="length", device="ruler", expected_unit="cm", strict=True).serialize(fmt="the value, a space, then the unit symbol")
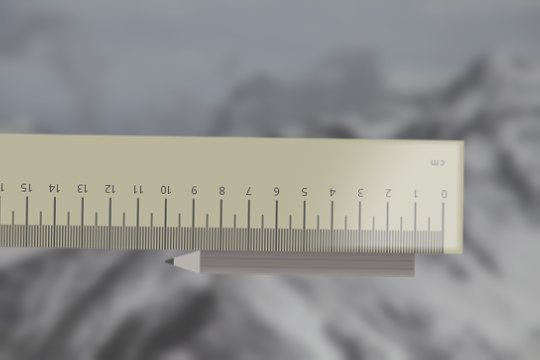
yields 9 cm
